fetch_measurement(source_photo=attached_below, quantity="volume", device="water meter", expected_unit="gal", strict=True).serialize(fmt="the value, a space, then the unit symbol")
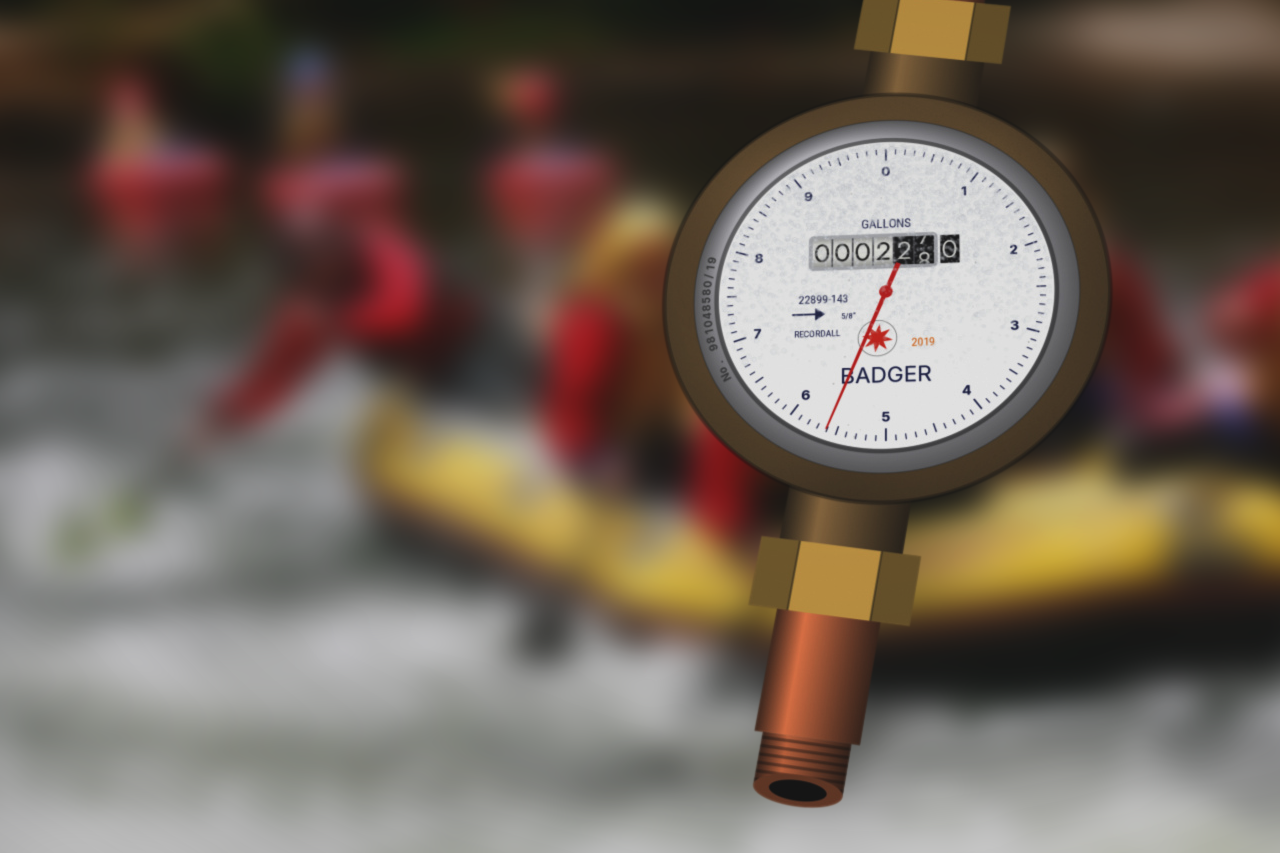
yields 2275.6 gal
